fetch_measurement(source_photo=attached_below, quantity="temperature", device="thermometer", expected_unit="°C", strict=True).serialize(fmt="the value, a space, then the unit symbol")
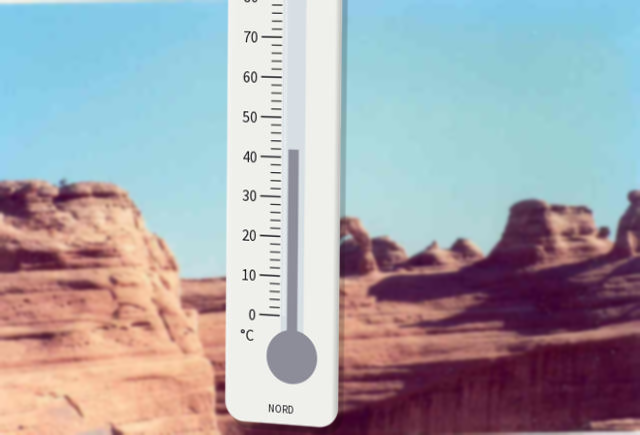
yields 42 °C
